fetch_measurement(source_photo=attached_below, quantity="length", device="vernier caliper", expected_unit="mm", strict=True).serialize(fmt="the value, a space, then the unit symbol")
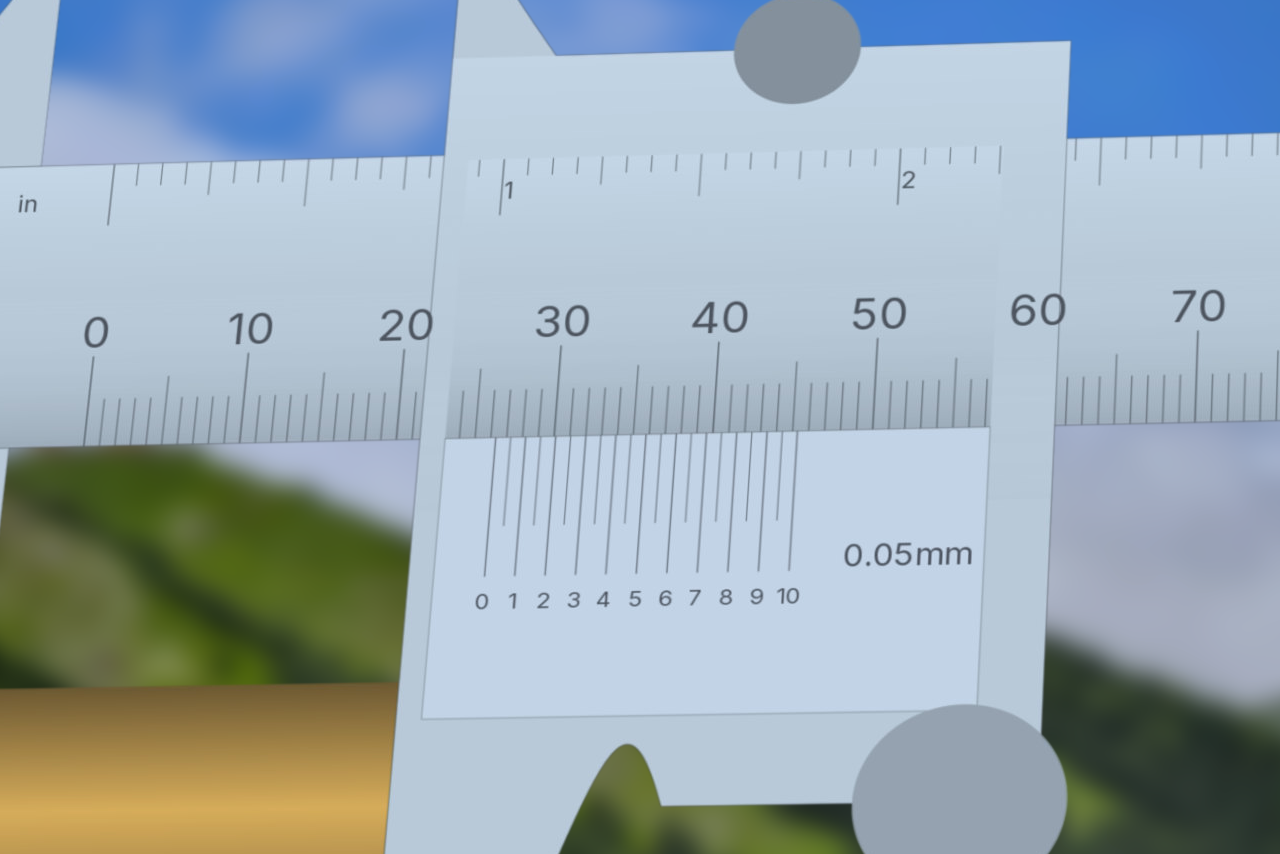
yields 26.3 mm
